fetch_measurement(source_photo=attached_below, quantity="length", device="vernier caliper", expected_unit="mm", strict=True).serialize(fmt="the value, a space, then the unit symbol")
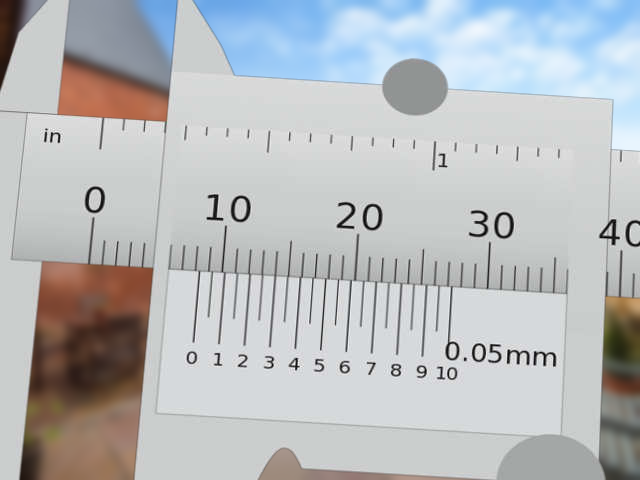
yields 8.3 mm
